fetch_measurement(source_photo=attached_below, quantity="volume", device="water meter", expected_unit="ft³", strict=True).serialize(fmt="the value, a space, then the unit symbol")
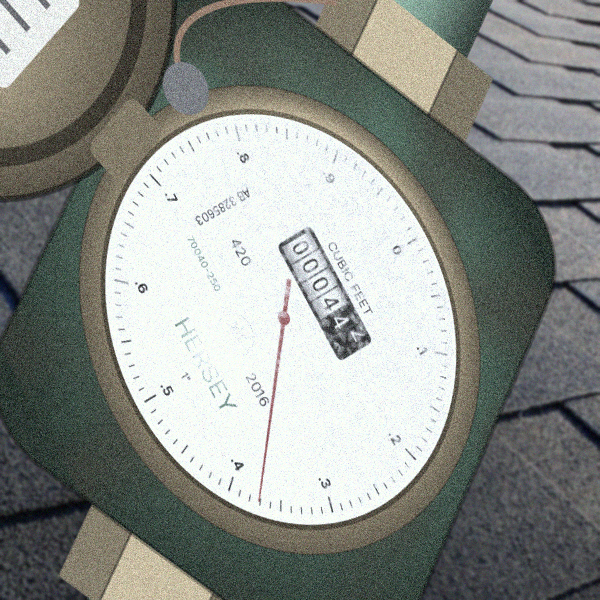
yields 442.37 ft³
